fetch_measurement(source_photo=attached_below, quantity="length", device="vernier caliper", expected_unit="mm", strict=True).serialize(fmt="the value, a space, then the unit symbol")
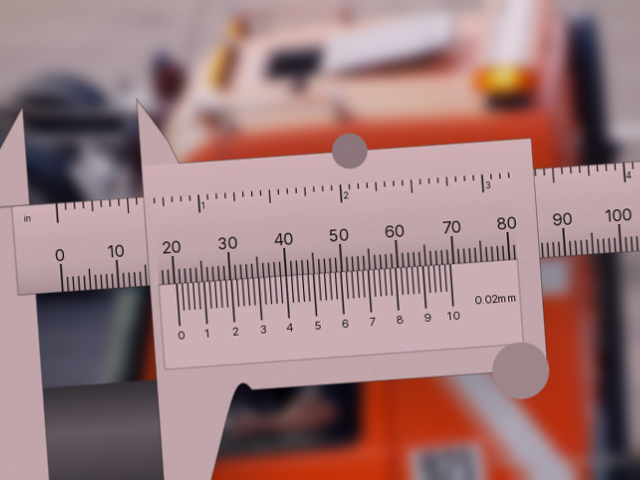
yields 20.4 mm
